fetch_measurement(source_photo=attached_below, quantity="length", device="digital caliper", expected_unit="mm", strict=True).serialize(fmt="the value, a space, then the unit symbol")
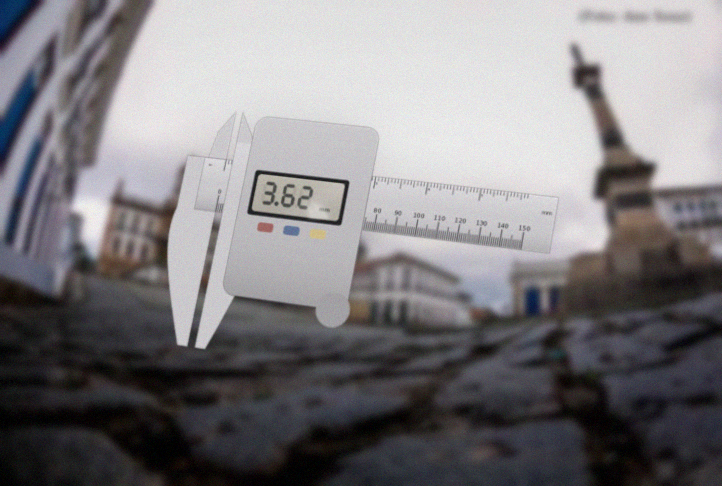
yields 3.62 mm
